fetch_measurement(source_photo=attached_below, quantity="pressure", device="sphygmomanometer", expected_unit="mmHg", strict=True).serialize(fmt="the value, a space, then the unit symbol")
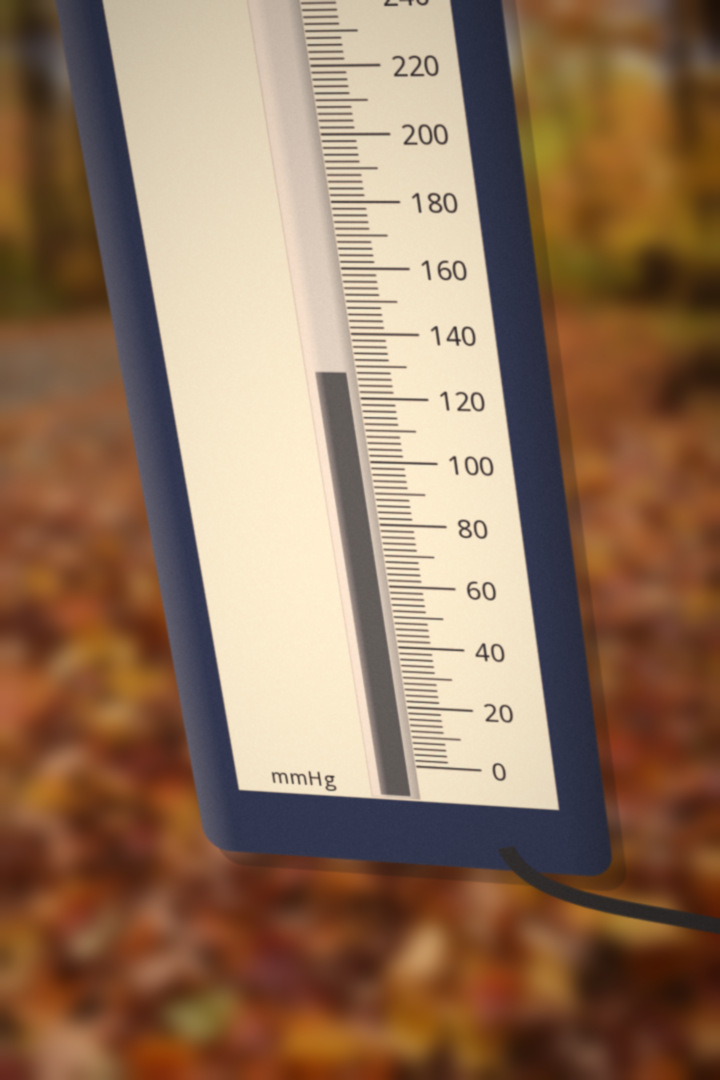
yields 128 mmHg
